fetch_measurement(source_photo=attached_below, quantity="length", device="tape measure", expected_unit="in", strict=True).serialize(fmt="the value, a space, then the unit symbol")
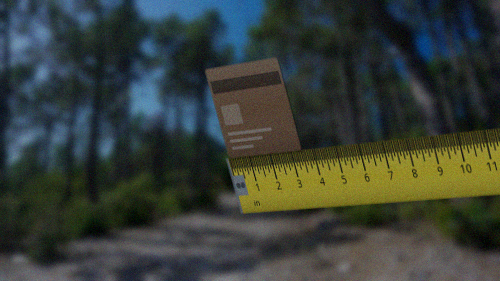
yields 3.5 in
